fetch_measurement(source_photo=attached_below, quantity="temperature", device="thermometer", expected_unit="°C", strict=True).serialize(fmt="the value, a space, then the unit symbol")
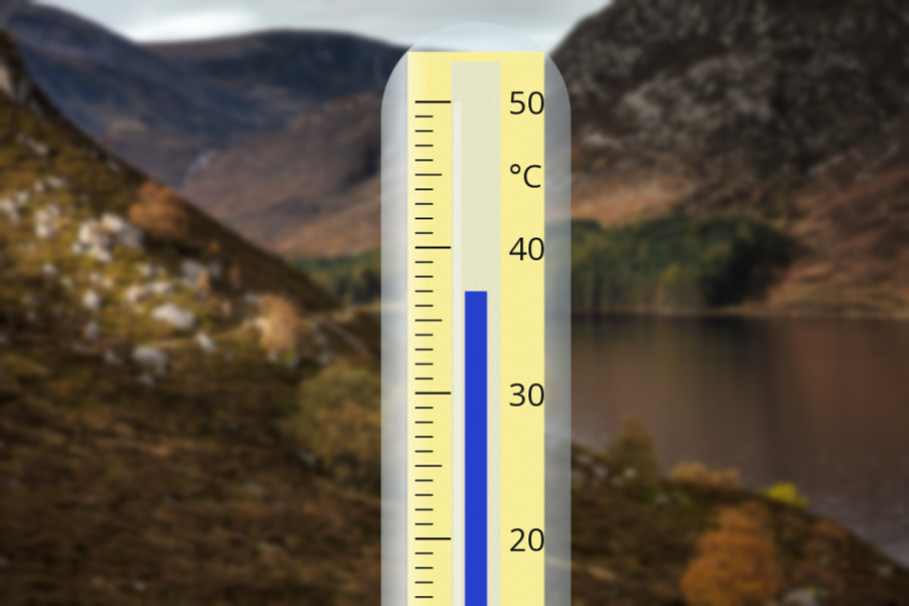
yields 37 °C
